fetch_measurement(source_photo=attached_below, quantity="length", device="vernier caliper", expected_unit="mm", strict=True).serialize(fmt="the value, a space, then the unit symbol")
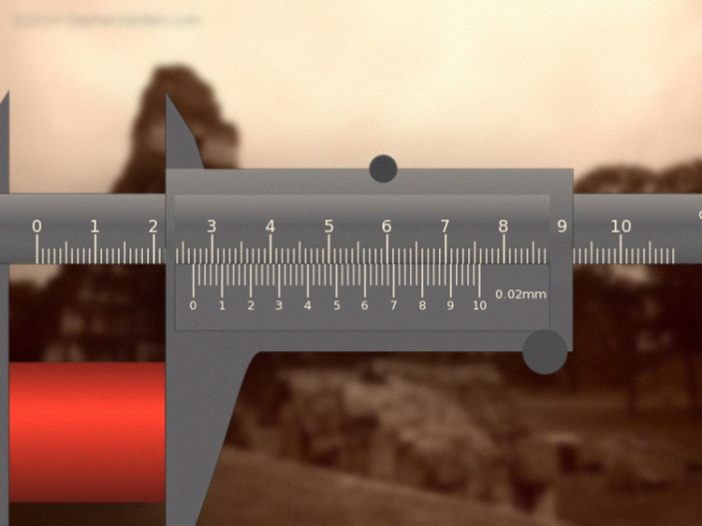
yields 26.8 mm
